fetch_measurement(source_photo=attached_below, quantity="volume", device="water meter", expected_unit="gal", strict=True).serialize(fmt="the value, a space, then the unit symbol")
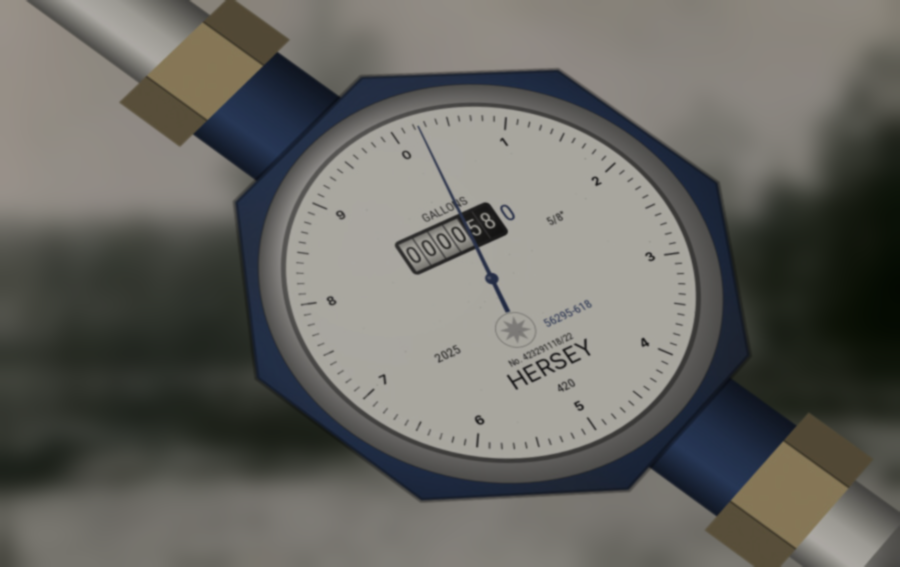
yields 580.2 gal
